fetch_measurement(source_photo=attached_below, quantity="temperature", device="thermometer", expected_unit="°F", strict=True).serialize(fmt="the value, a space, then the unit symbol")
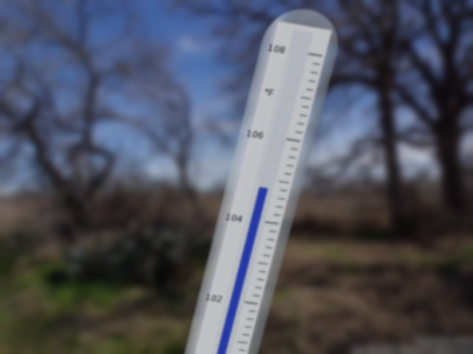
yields 104.8 °F
